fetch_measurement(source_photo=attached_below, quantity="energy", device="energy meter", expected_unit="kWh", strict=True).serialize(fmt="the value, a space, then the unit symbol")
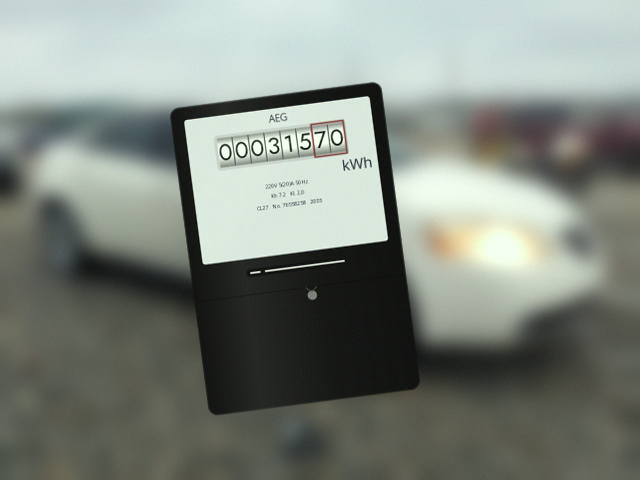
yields 315.70 kWh
